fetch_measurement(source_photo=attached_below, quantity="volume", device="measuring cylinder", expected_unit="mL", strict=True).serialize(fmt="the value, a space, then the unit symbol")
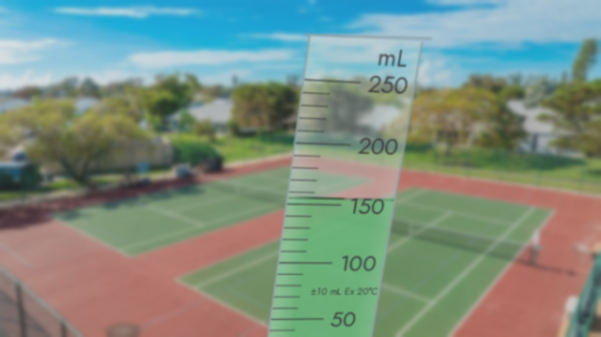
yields 155 mL
